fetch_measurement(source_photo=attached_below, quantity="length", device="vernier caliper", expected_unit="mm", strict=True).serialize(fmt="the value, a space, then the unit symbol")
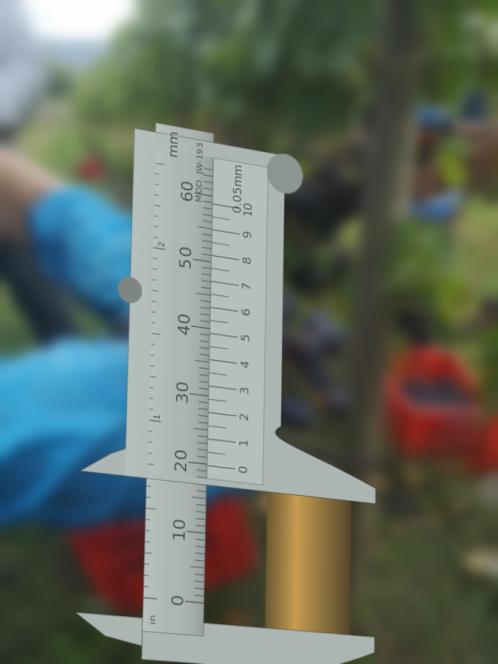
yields 19.8 mm
